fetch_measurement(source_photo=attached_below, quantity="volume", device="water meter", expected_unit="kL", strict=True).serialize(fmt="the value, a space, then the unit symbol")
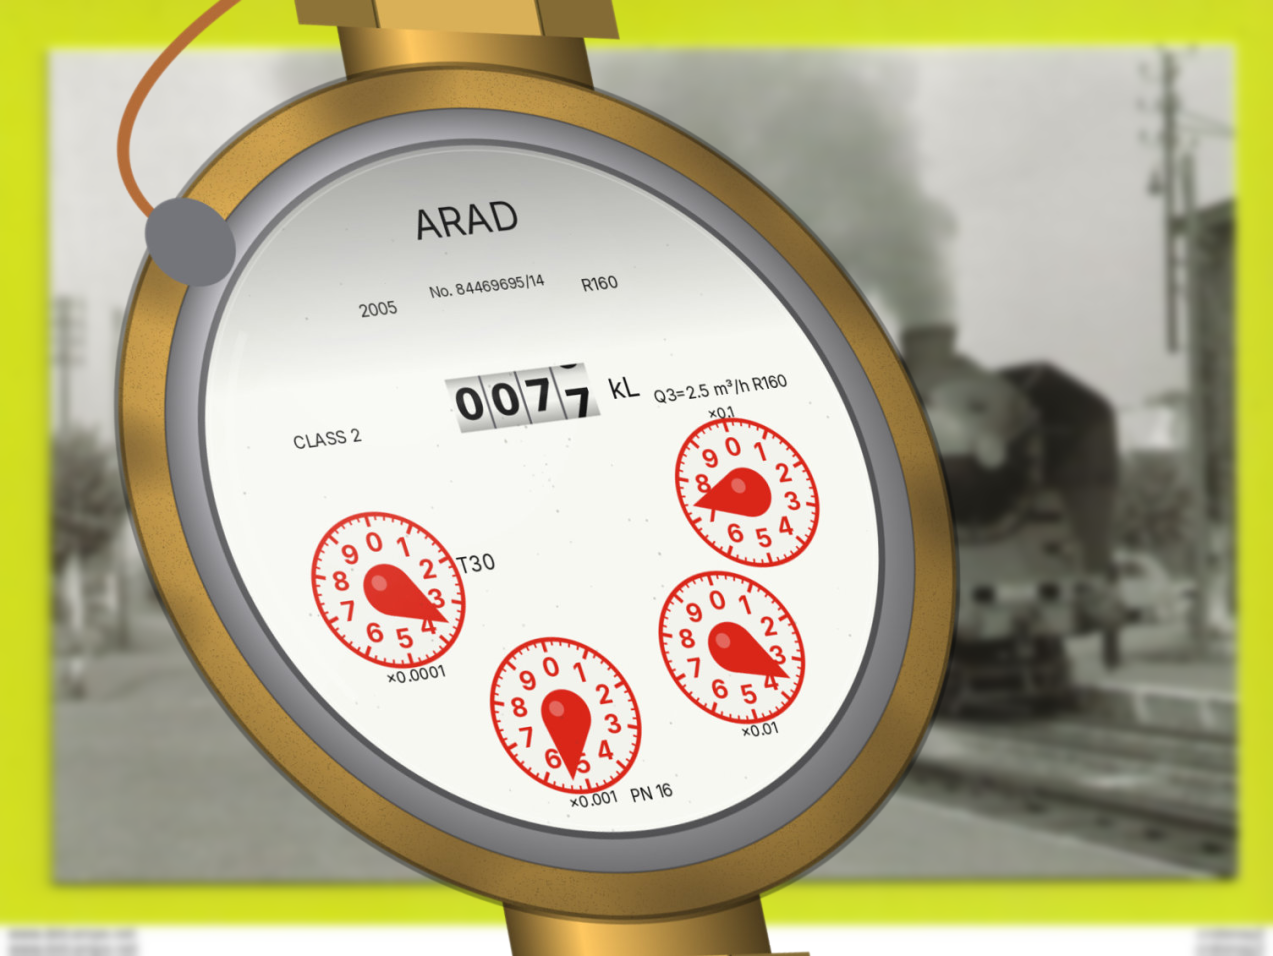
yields 76.7353 kL
